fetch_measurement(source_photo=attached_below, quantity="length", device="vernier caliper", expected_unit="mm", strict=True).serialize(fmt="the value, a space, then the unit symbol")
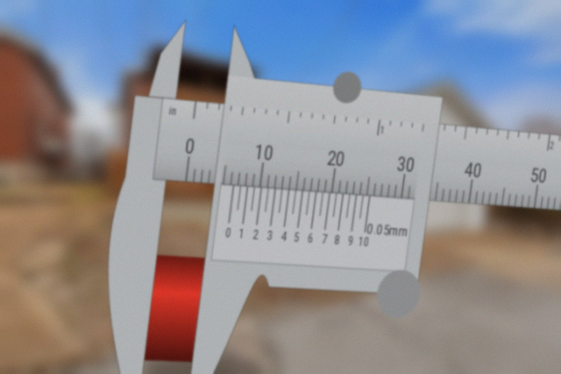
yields 6.4 mm
